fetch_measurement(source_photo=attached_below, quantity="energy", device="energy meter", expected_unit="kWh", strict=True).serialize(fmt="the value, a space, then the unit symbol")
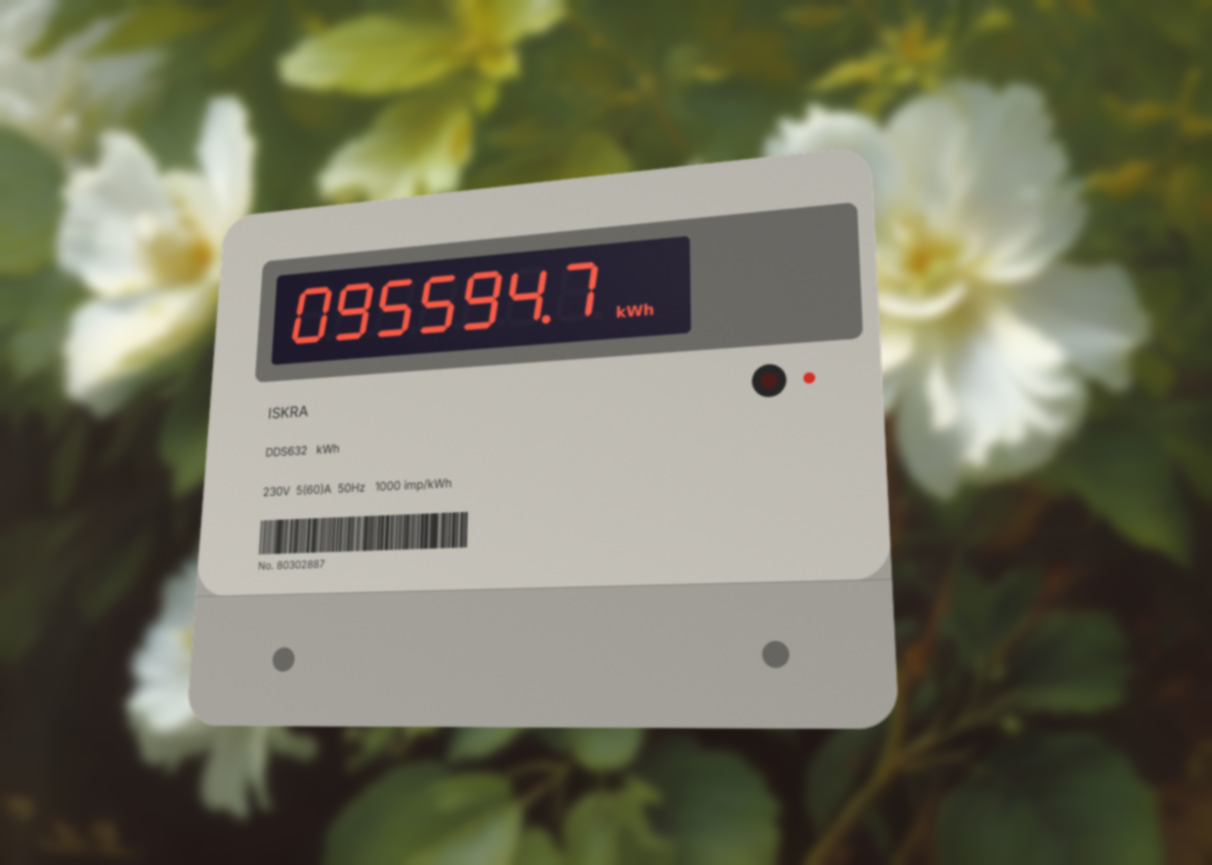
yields 95594.7 kWh
